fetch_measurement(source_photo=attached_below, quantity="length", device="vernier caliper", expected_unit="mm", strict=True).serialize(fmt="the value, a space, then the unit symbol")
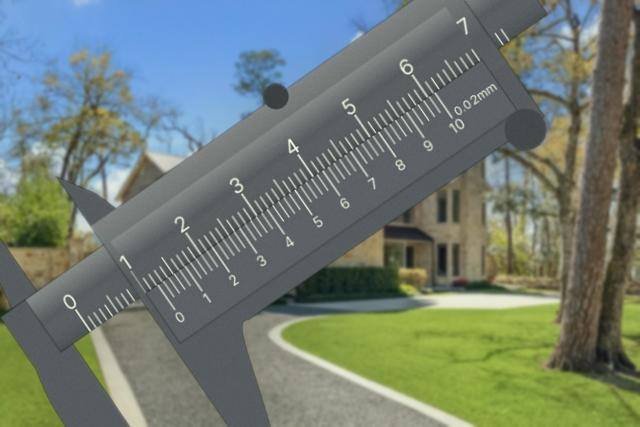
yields 12.2 mm
